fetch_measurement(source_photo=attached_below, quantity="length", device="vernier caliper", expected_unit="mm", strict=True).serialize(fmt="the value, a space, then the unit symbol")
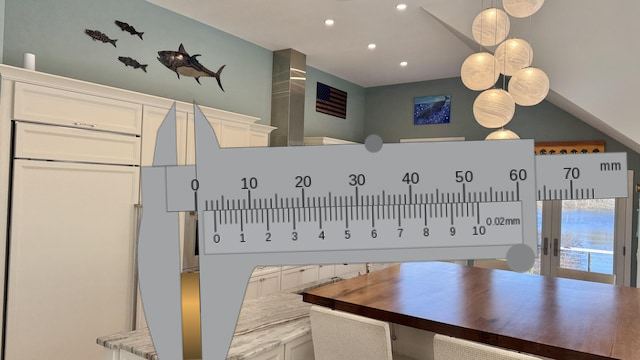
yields 3.5 mm
